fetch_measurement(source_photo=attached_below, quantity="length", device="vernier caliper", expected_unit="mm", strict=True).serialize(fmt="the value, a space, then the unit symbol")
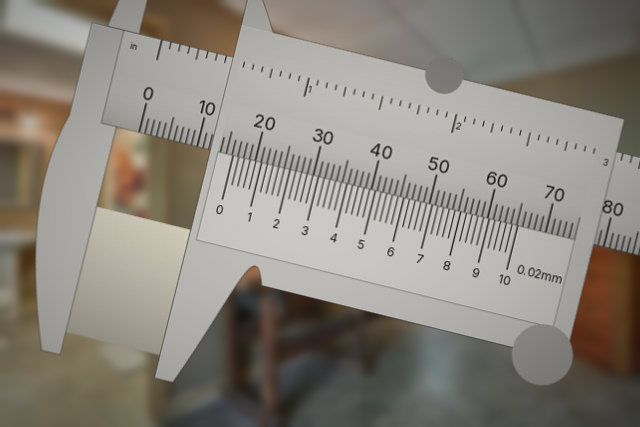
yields 16.2 mm
